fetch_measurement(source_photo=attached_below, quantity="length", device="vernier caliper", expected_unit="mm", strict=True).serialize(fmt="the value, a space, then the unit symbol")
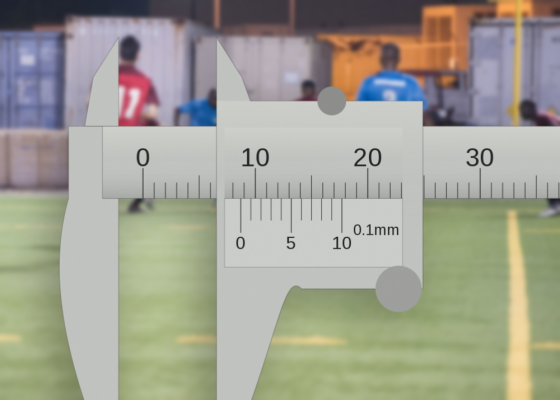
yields 8.7 mm
